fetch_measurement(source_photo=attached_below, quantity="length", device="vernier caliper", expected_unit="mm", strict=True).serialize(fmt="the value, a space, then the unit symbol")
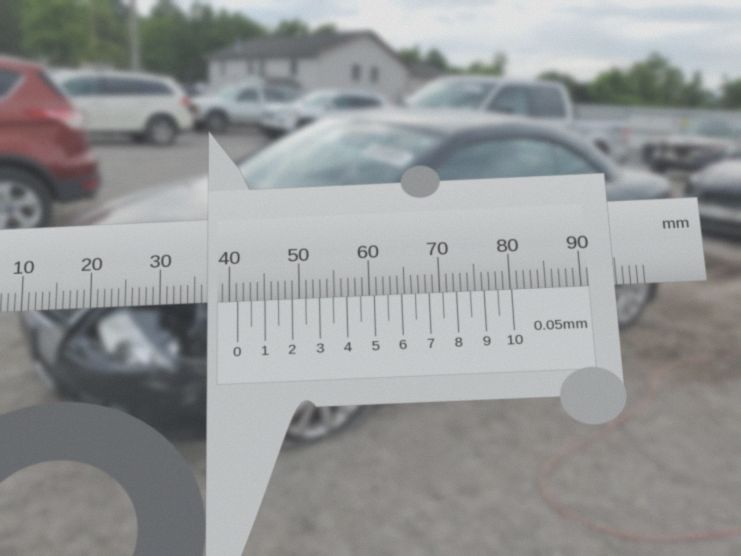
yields 41.2 mm
